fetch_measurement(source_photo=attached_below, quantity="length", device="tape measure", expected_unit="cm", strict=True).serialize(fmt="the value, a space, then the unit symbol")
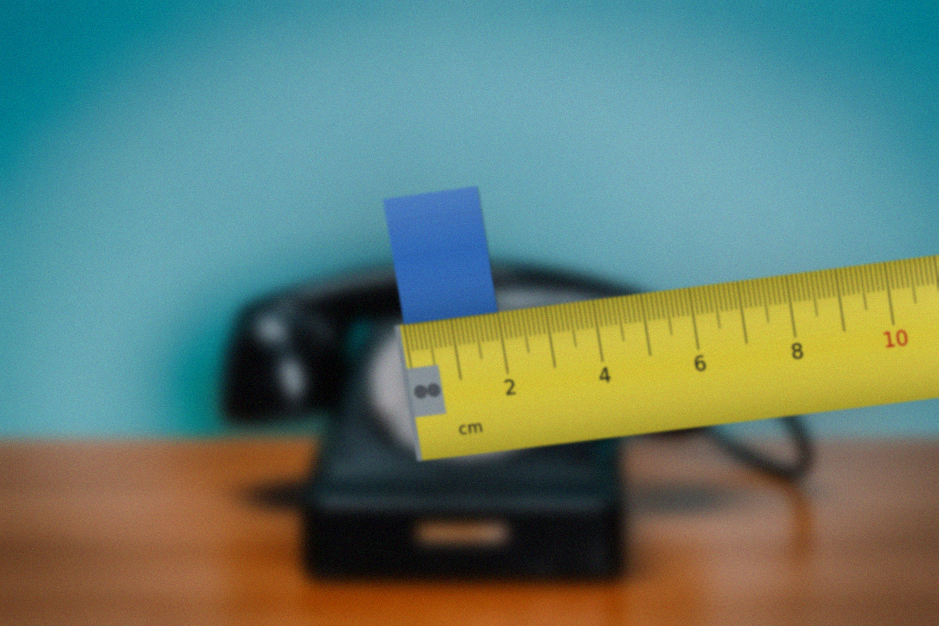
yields 2 cm
